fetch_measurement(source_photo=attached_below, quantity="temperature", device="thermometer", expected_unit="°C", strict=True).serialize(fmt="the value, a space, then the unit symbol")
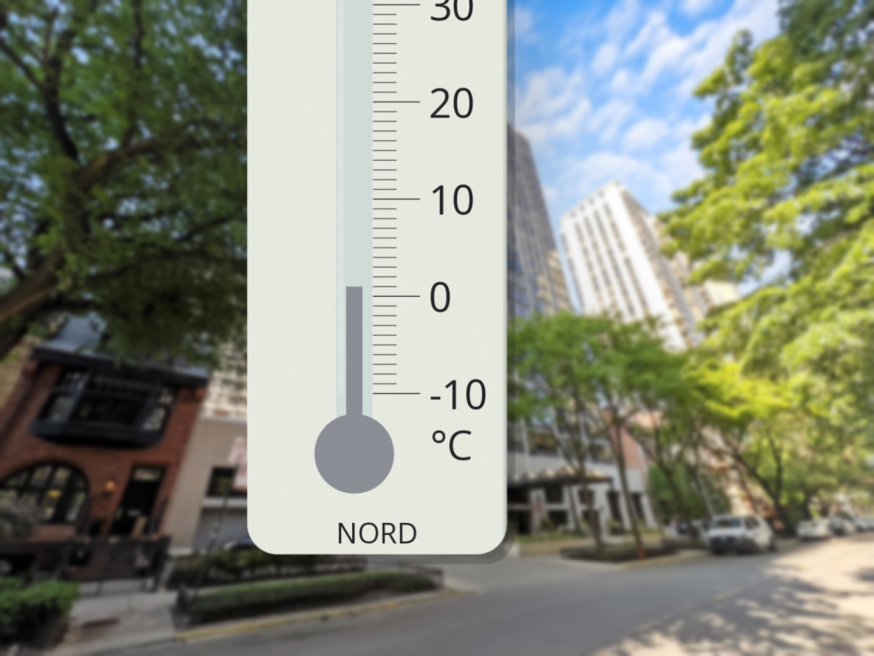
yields 1 °C
